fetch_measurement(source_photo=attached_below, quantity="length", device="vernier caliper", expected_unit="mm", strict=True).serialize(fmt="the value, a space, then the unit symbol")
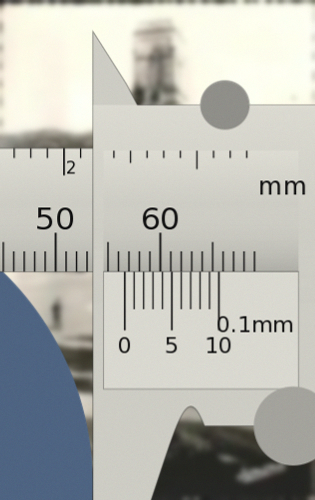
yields 56.6 mm
